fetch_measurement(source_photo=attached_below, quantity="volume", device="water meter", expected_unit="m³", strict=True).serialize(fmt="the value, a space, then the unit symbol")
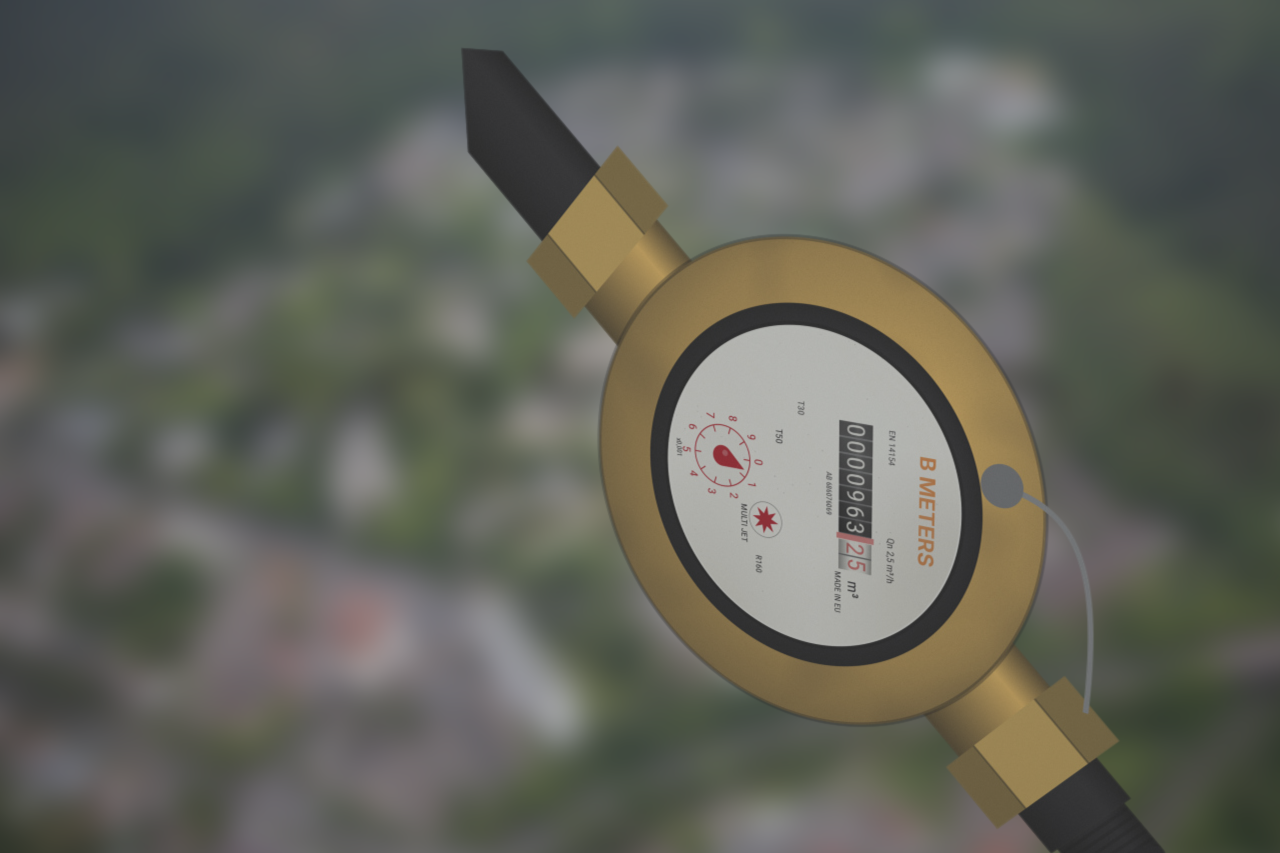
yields 963.250 m³
